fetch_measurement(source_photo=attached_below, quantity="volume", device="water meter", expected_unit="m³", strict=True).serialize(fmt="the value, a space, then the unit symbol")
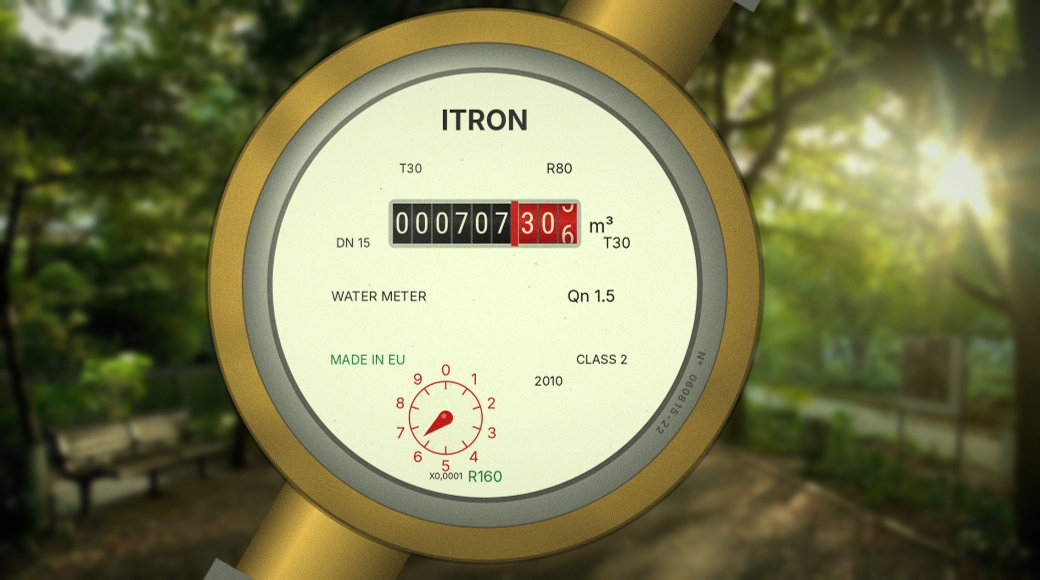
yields 707.3056 m³
